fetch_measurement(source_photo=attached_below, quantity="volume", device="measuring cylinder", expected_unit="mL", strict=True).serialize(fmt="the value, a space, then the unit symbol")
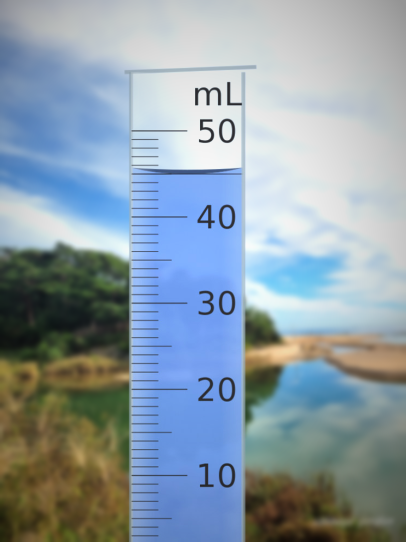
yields 45 mL
